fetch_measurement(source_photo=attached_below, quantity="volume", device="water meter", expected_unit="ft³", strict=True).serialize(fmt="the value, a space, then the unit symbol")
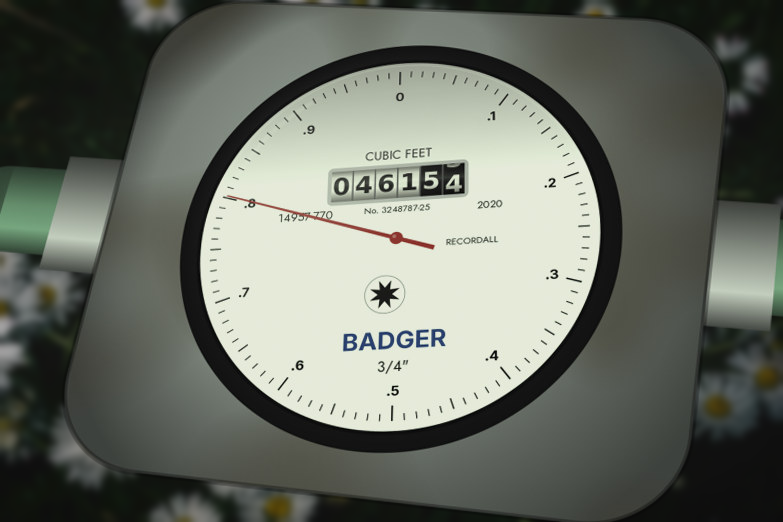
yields 46153.80 ft³
